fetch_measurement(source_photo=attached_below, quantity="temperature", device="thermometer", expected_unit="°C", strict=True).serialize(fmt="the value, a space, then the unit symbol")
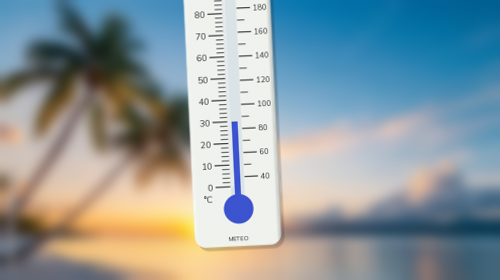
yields 30 °C
